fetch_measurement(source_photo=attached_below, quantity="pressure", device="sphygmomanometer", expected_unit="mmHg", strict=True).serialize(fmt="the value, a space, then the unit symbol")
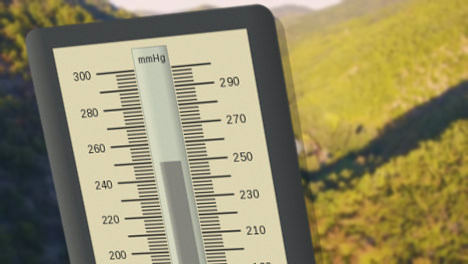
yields 250 mmHg
